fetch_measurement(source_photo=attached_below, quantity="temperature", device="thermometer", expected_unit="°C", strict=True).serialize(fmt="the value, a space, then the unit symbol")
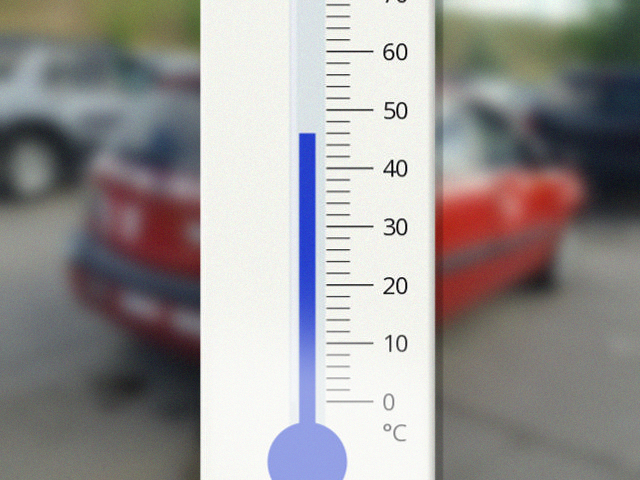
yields 46 °C
